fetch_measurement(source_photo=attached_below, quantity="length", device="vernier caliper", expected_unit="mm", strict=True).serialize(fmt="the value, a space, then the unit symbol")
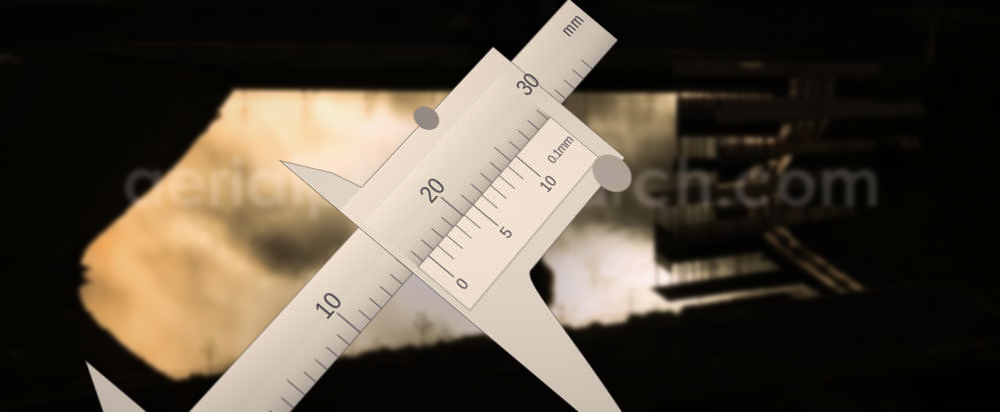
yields 16.5 mm
